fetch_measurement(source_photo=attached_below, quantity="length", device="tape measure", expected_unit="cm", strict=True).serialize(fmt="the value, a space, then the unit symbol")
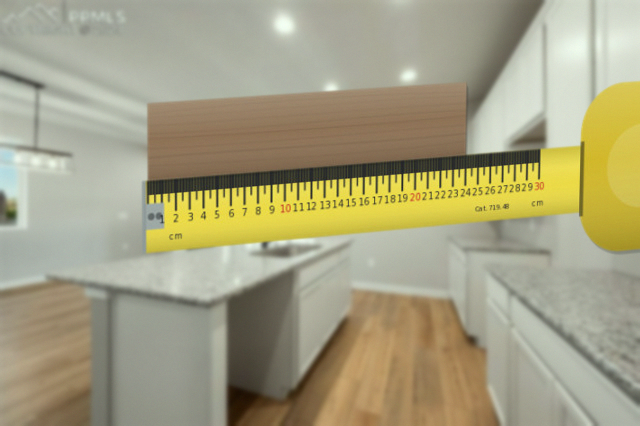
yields 24 cm
